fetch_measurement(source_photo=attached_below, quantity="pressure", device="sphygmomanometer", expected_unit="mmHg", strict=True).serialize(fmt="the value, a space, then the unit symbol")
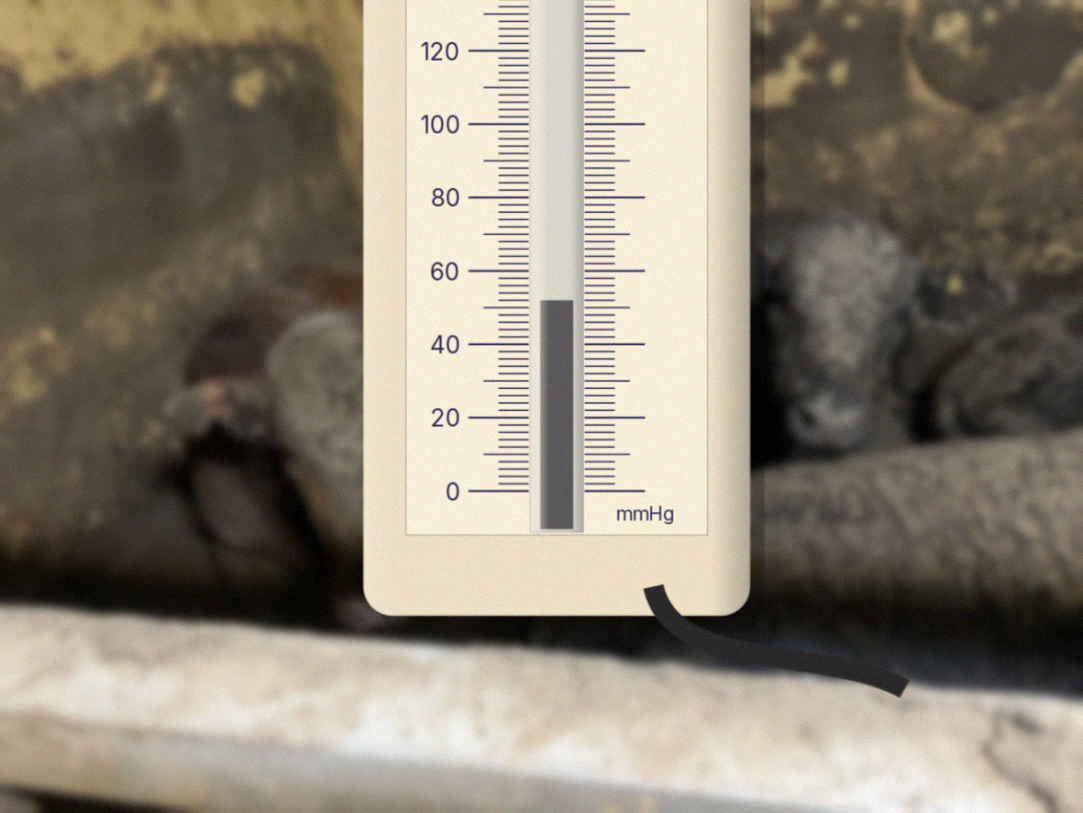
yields 52 mmHg
